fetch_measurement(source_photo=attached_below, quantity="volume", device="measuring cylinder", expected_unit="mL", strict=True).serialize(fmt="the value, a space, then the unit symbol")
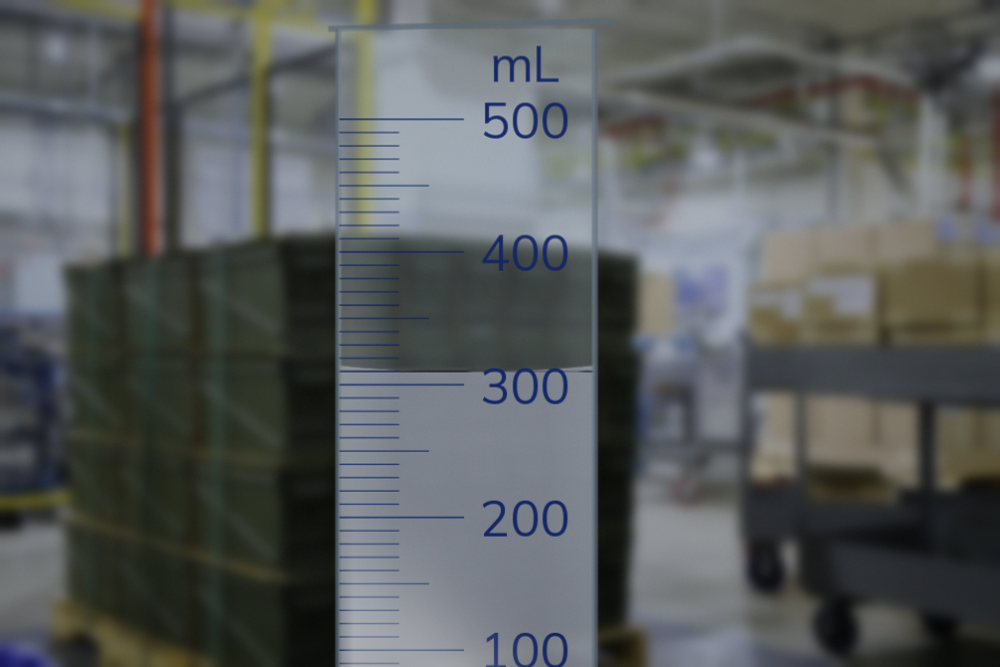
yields 310 mL
